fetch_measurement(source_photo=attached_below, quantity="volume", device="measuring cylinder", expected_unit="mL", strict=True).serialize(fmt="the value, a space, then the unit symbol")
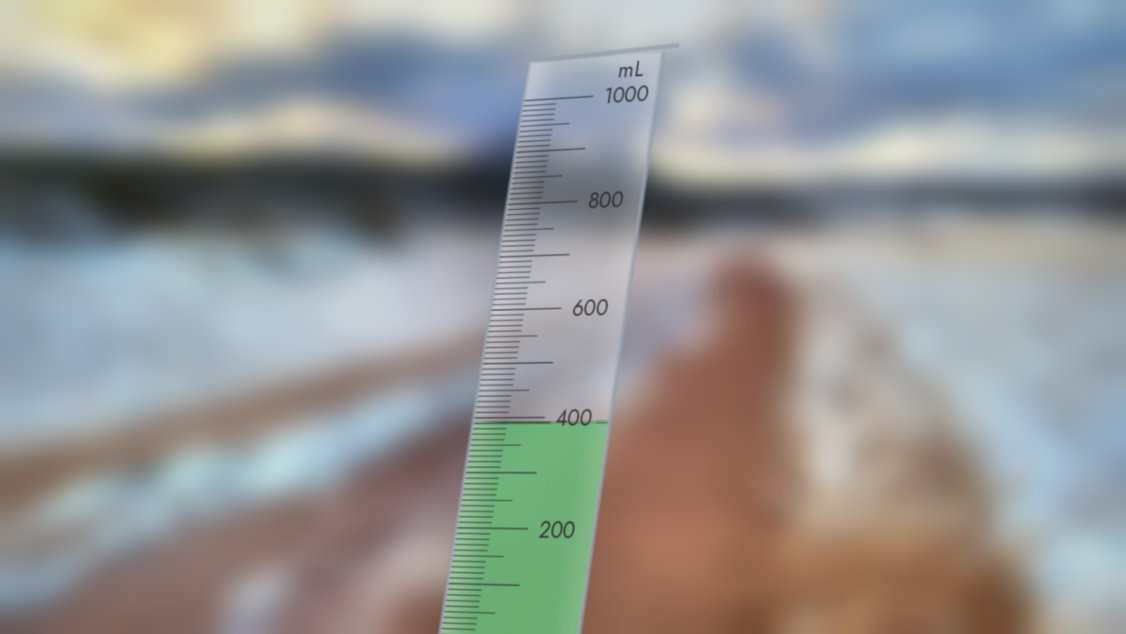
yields 390 mL
